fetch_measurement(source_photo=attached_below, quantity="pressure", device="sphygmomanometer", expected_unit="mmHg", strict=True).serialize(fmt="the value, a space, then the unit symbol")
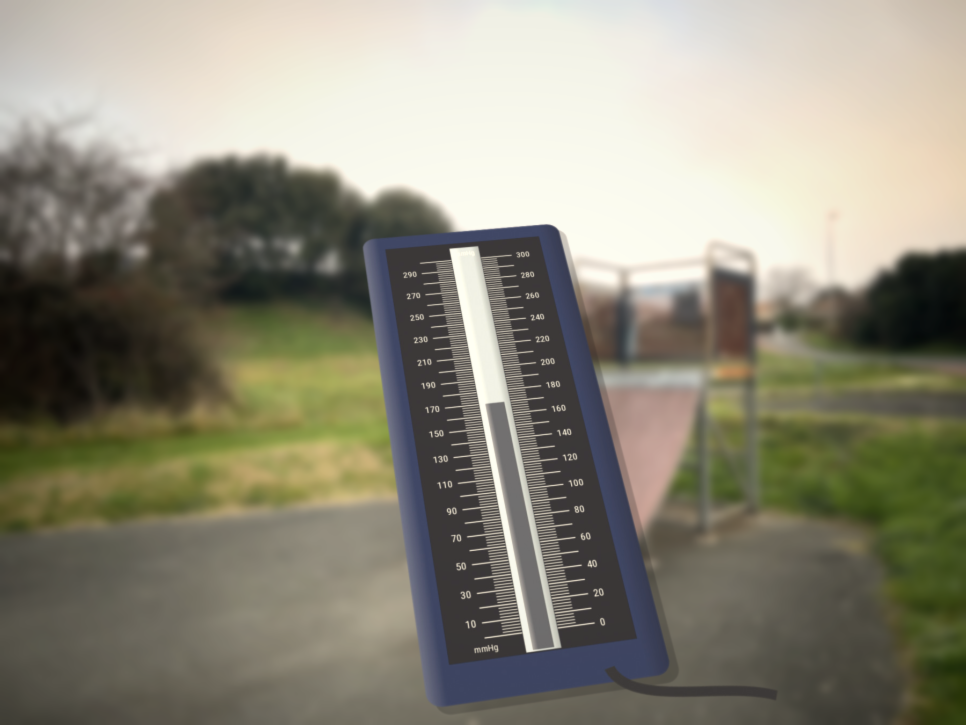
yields 170 mmHg
